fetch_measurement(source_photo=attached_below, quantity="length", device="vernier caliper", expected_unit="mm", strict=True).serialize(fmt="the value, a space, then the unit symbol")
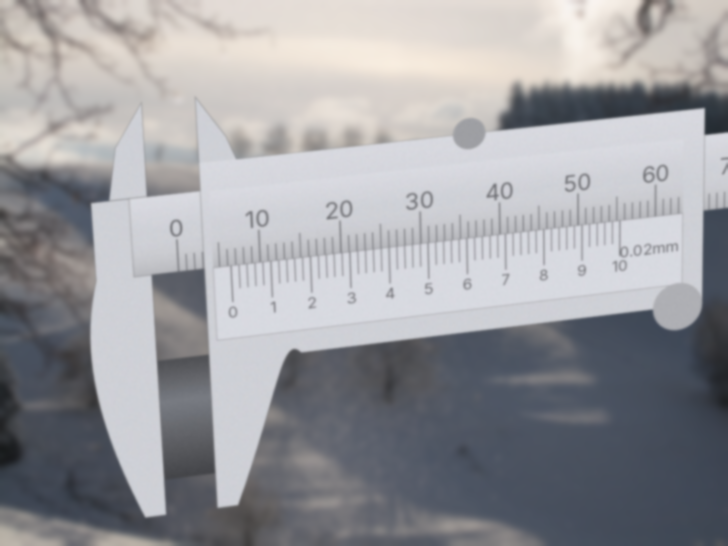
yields 6.4 mm
